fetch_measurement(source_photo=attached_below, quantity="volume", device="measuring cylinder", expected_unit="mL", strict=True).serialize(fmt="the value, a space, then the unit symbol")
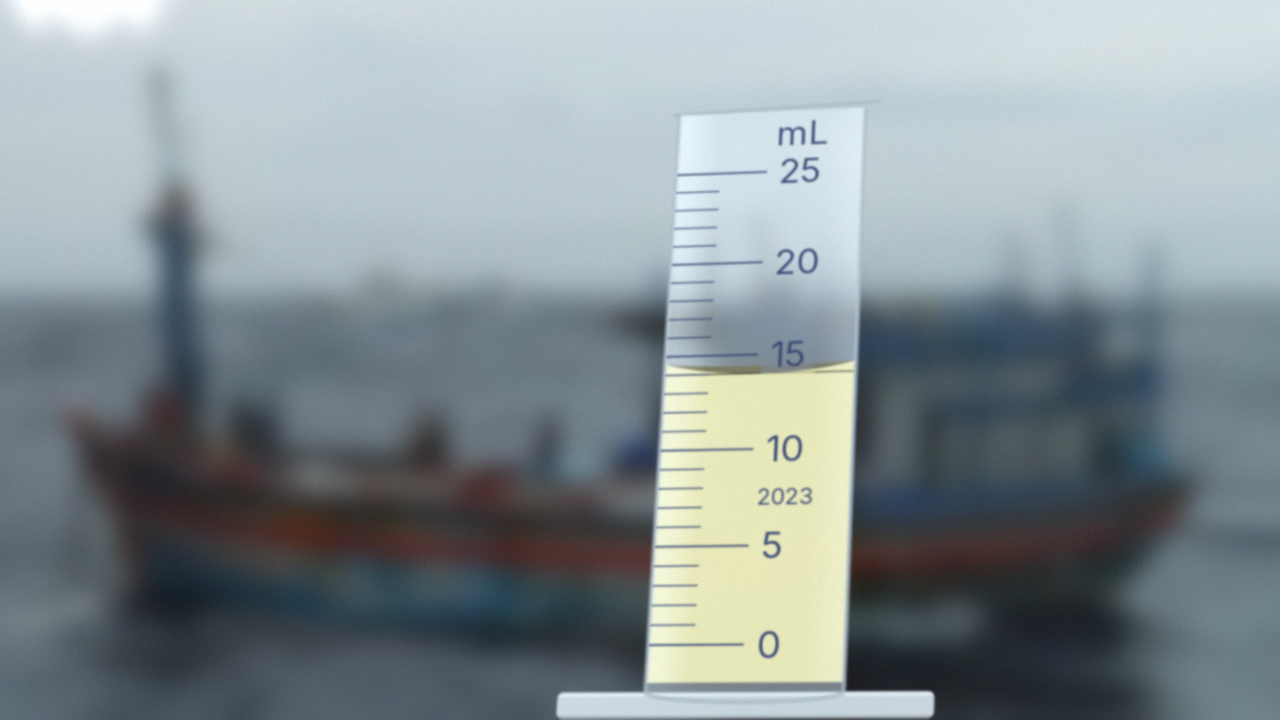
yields 14 mL
